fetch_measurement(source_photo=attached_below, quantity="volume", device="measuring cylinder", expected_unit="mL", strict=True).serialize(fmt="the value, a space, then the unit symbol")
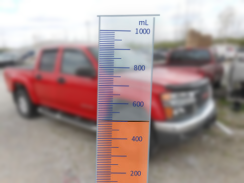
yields 500 mL
